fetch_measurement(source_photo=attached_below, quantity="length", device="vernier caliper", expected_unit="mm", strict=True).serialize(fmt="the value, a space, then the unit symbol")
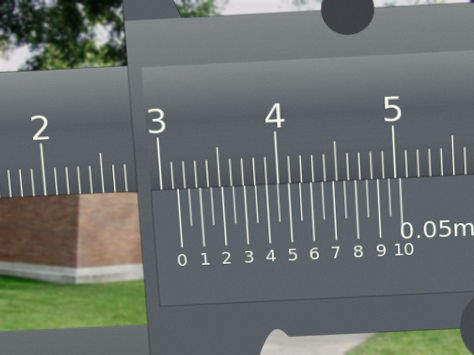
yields 31.4 mm
